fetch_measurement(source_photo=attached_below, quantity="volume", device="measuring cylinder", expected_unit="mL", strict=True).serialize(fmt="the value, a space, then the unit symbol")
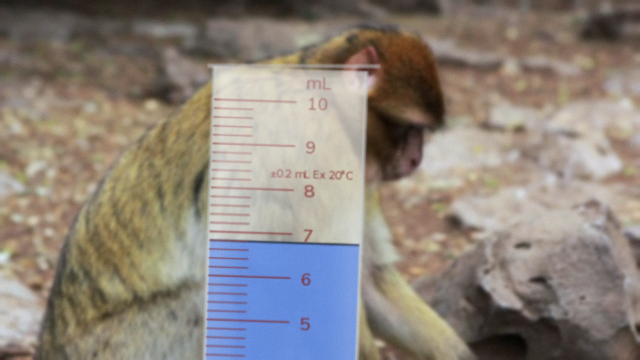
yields 6.8 mL
